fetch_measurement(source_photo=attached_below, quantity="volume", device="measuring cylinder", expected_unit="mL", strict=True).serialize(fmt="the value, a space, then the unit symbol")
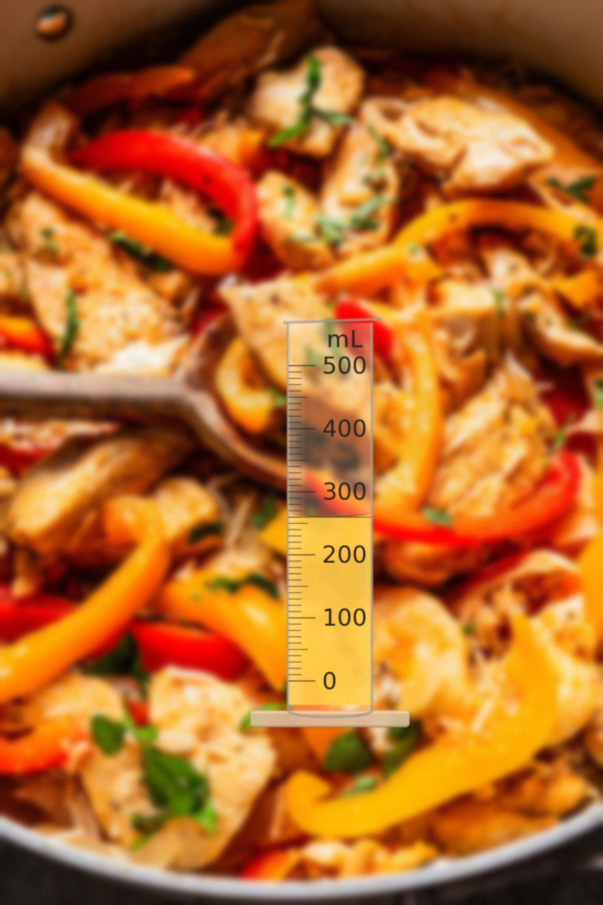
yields 260 mL
